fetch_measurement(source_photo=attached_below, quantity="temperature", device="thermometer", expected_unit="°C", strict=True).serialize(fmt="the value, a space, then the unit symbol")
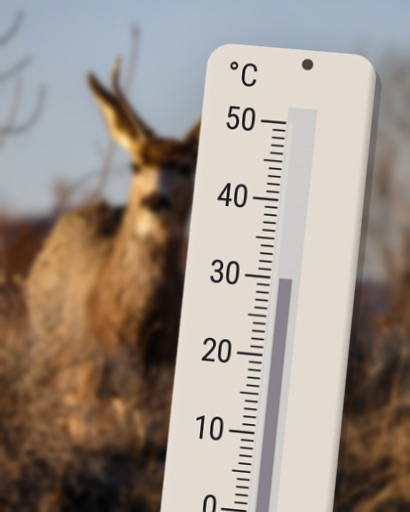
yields 30 °C
